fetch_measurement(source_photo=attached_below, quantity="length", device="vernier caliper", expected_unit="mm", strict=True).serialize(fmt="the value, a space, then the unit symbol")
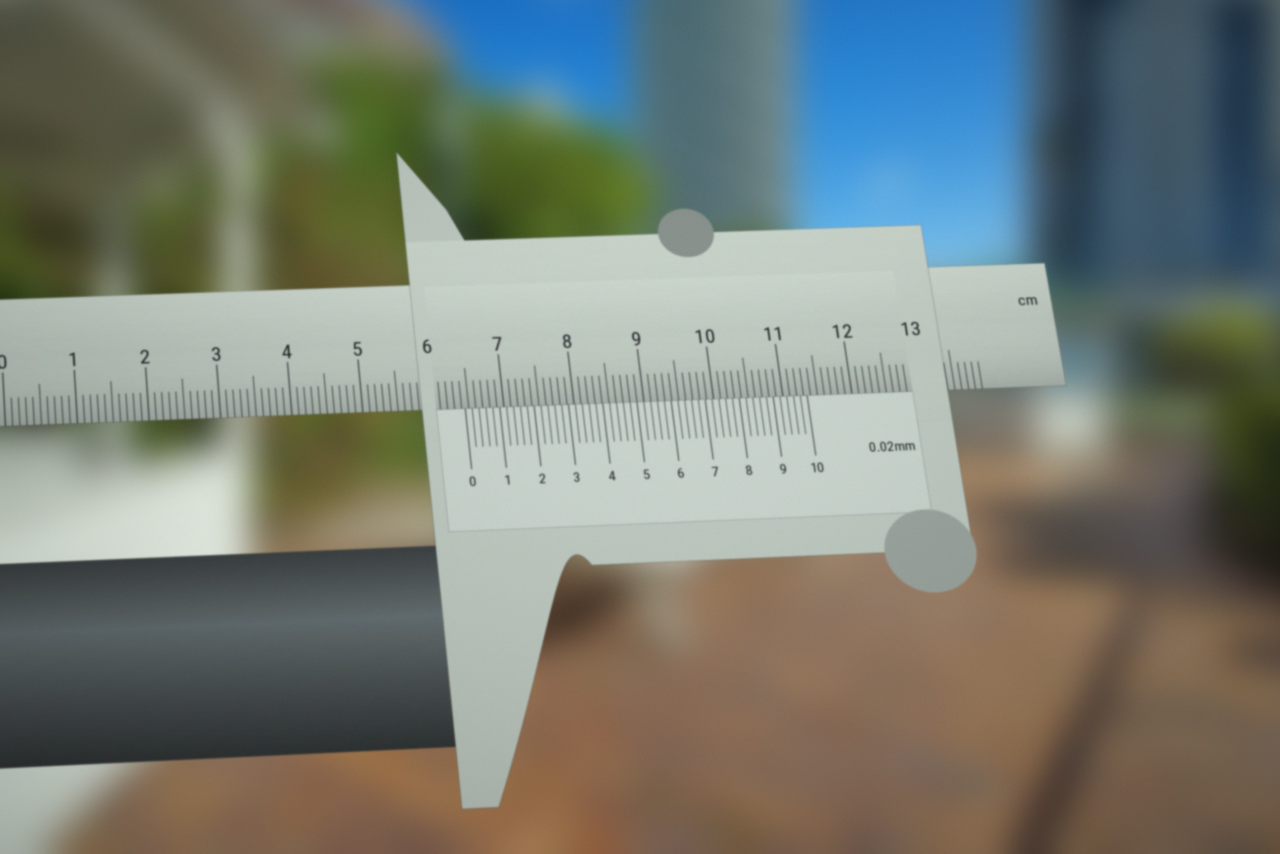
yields 64.5 mm
